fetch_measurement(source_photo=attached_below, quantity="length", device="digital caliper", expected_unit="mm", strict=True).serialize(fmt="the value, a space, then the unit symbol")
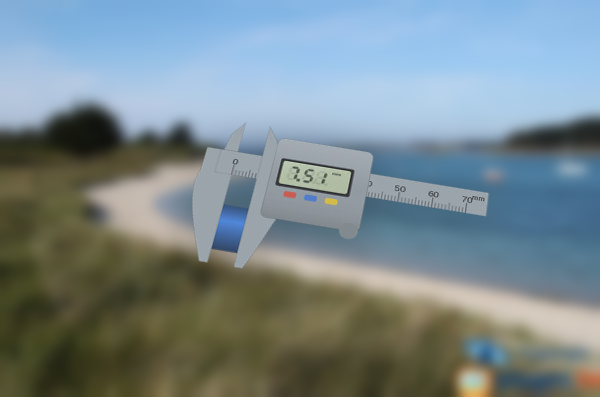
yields 7.51 mm
